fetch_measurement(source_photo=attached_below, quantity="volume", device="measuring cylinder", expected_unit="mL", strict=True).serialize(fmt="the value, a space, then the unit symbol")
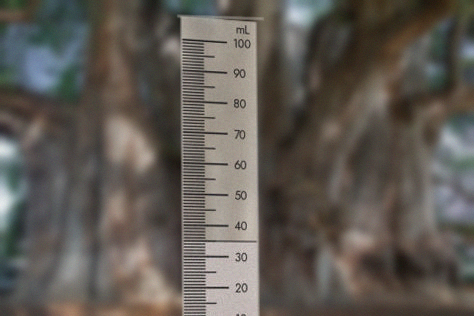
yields 35 mL
